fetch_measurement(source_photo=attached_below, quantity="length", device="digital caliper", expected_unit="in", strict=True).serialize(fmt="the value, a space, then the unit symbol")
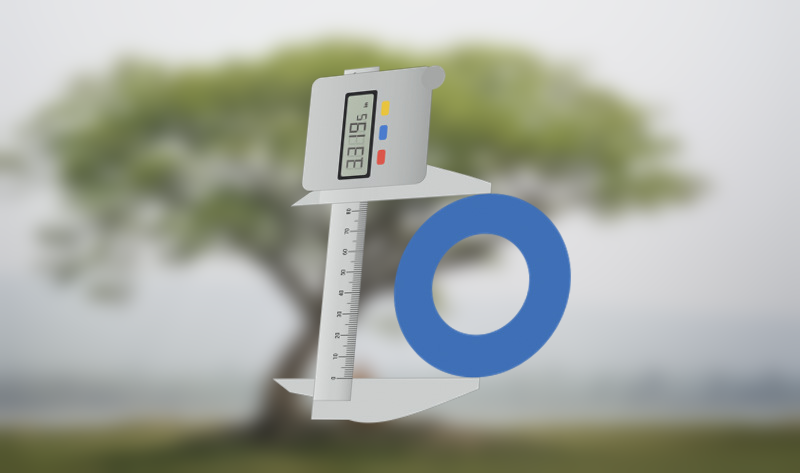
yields 3.3195 in
